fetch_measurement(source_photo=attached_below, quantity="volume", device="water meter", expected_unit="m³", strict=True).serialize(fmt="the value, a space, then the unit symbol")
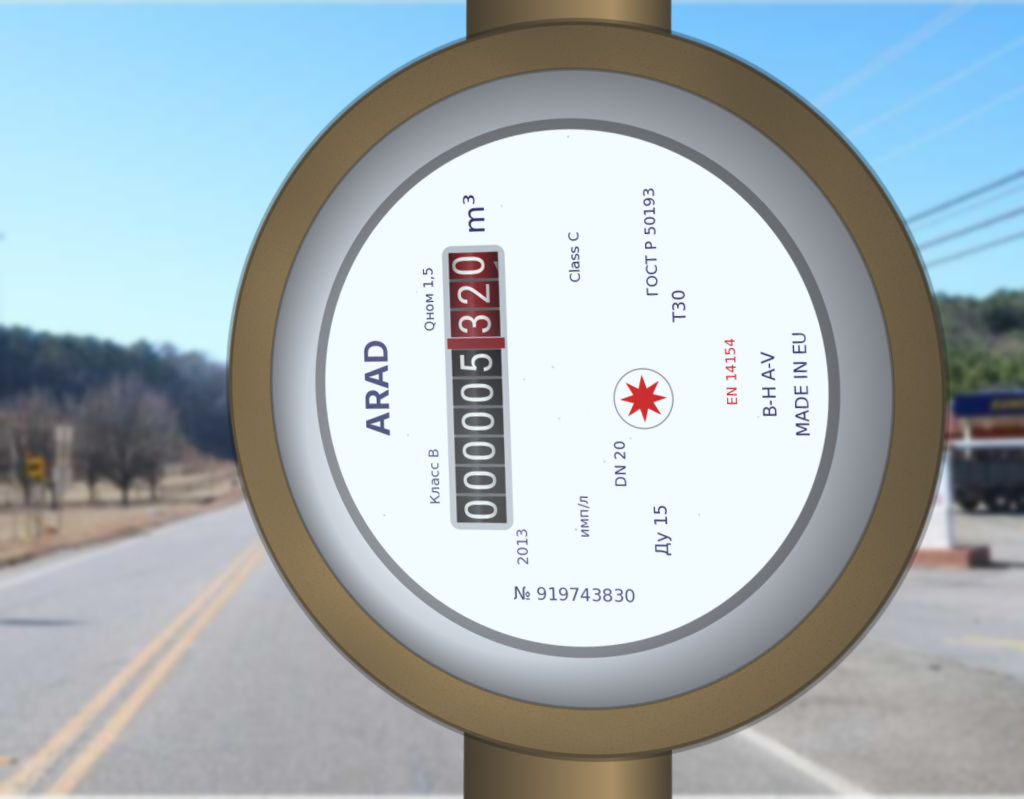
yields 5.320 m³
